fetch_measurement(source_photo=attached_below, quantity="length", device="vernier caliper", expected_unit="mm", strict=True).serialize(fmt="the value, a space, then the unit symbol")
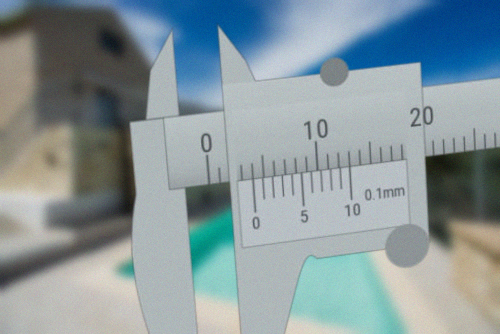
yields 4.0 mm
